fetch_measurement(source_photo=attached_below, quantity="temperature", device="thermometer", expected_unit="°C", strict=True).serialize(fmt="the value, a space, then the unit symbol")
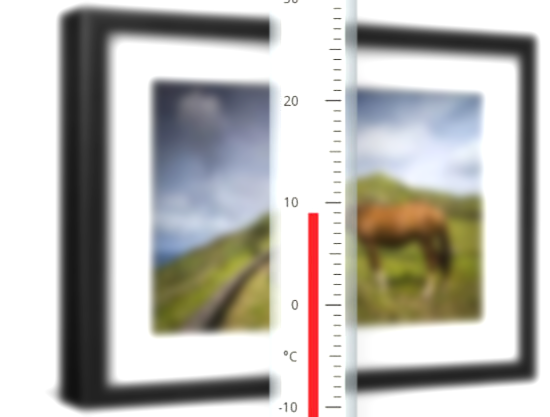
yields 9 °C
